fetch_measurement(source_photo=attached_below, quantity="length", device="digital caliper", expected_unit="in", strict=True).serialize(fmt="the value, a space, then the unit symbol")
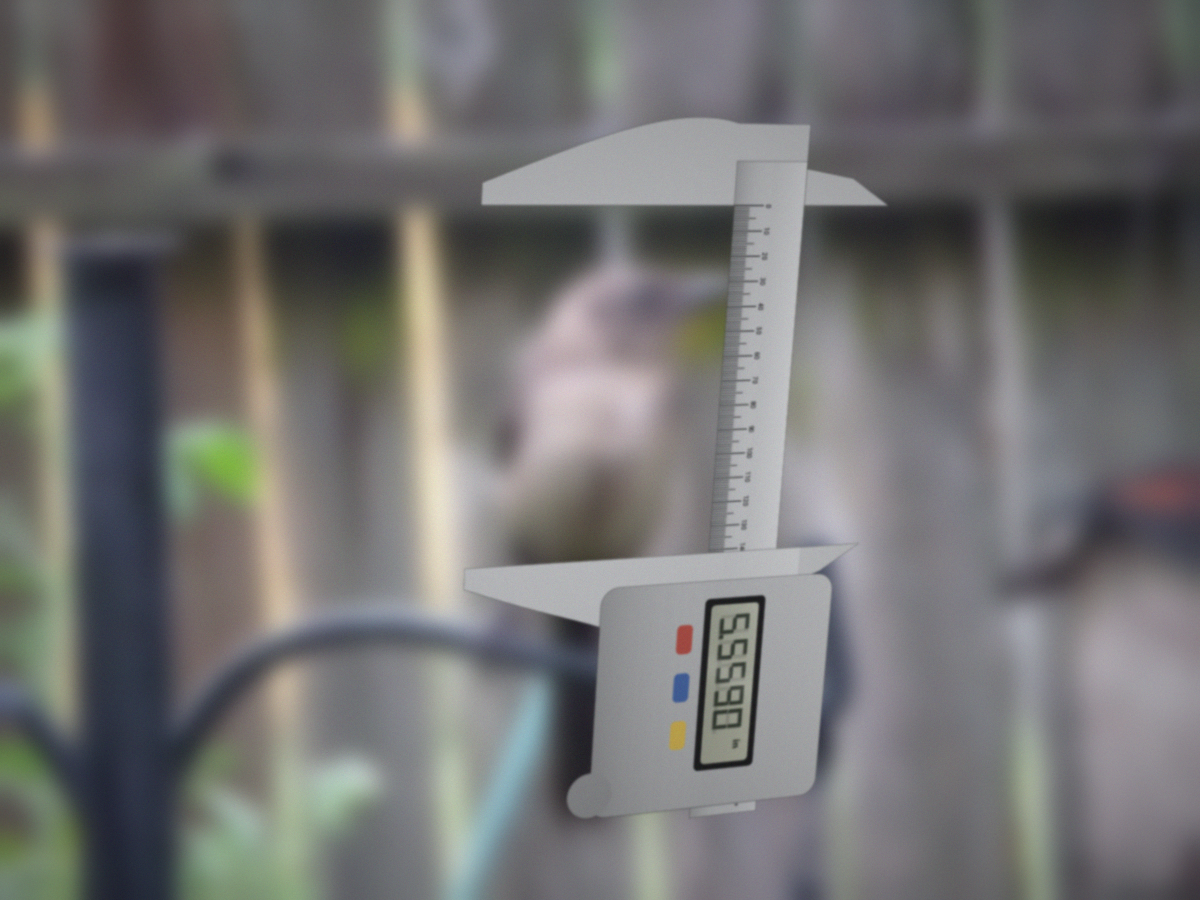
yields 5.5590 in
